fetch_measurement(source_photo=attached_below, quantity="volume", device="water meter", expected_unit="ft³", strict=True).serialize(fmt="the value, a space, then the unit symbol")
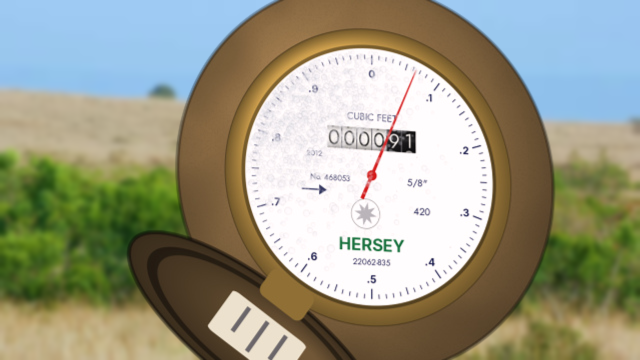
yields 91.06 ft³
